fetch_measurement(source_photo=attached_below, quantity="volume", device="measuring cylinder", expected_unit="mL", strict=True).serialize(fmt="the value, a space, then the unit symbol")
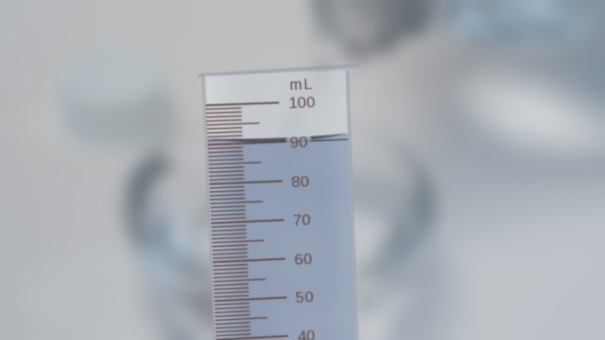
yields 90 mL
